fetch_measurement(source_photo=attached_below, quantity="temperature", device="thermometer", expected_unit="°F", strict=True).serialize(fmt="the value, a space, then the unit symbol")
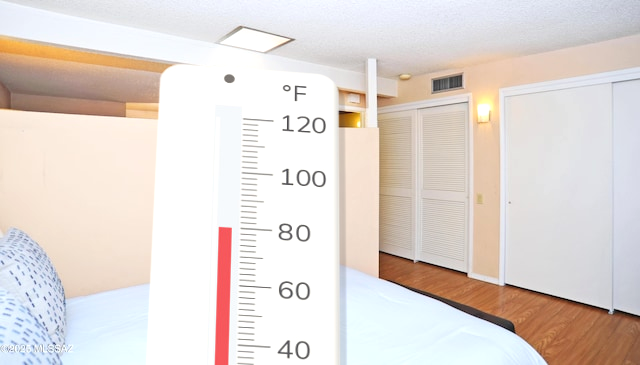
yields 80 °F
